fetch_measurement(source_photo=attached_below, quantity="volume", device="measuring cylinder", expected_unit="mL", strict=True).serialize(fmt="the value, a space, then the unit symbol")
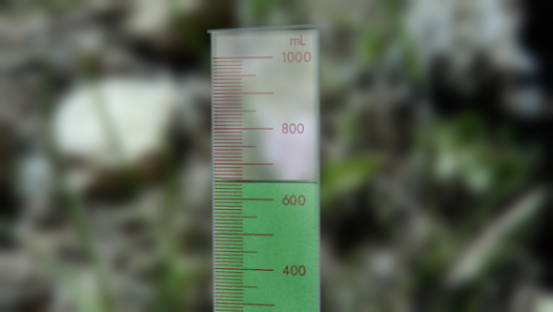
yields 650 mL
